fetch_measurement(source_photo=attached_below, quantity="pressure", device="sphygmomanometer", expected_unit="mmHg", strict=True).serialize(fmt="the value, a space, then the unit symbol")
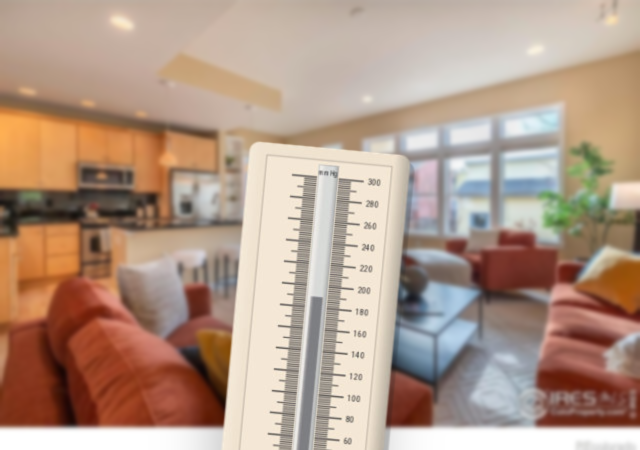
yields 190 mmHg
